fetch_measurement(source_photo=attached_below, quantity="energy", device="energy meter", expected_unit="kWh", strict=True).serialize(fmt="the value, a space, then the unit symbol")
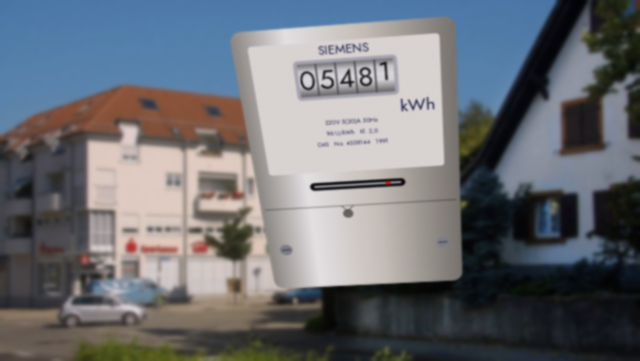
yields 5481 kWh
